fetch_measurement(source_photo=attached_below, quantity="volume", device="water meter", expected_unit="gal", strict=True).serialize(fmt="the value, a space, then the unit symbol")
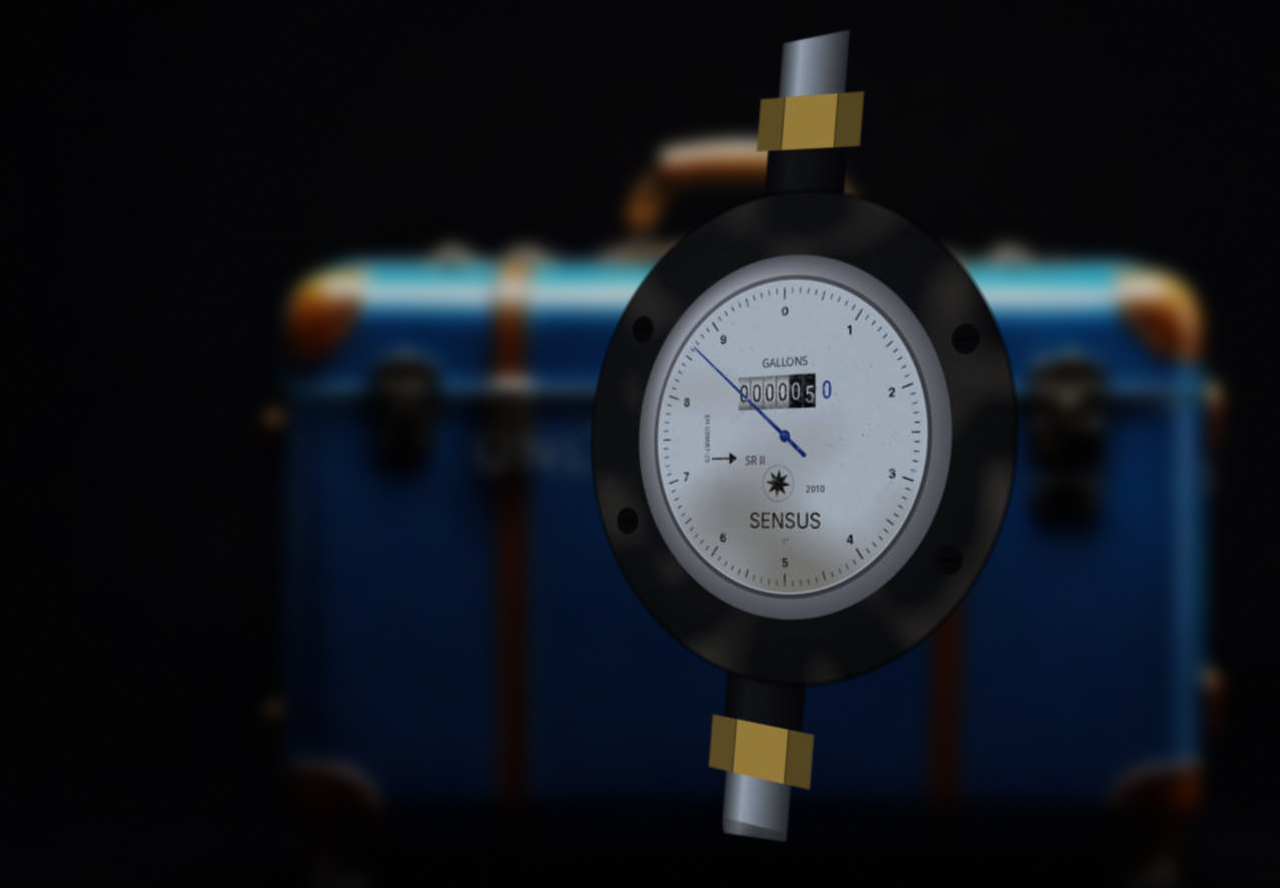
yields 48.6 gal
